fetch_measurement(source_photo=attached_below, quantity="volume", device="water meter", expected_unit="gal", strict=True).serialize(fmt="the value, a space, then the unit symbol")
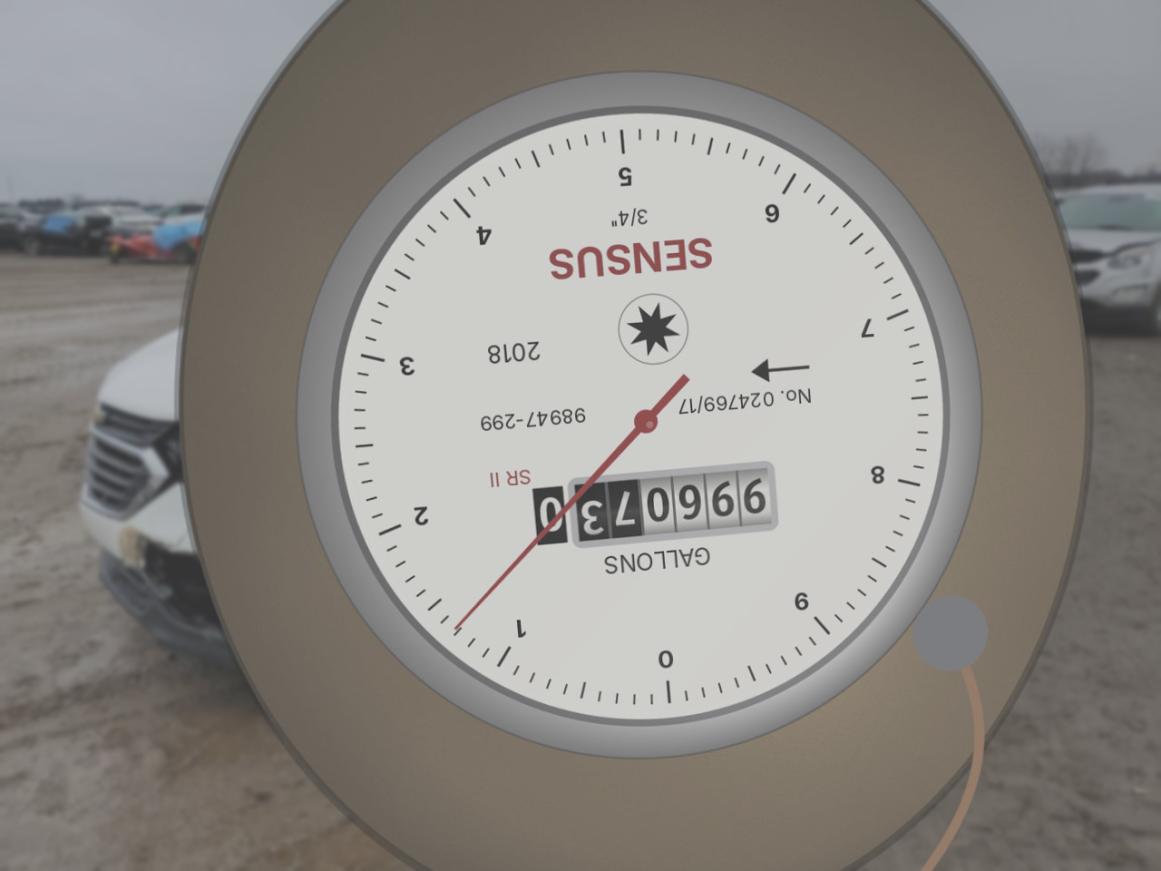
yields 9960731.3 gal
